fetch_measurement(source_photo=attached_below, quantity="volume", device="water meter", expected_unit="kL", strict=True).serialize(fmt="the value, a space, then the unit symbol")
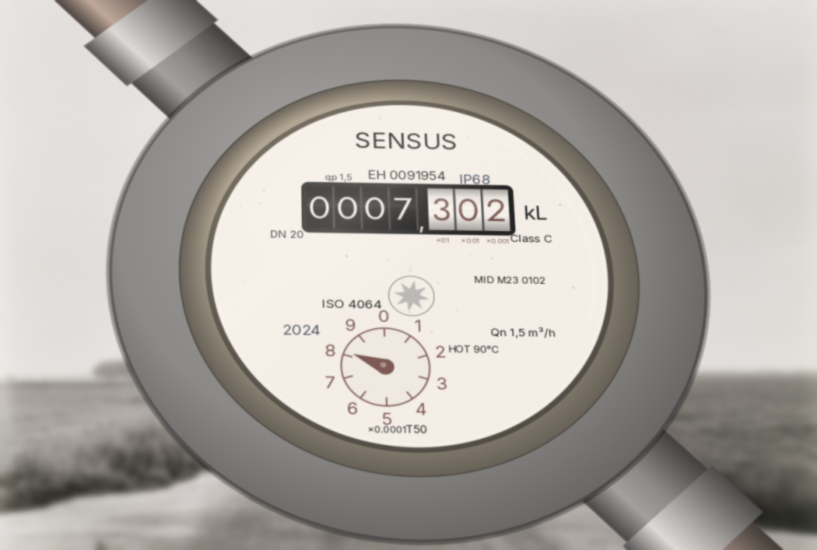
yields 7.3028 kL
